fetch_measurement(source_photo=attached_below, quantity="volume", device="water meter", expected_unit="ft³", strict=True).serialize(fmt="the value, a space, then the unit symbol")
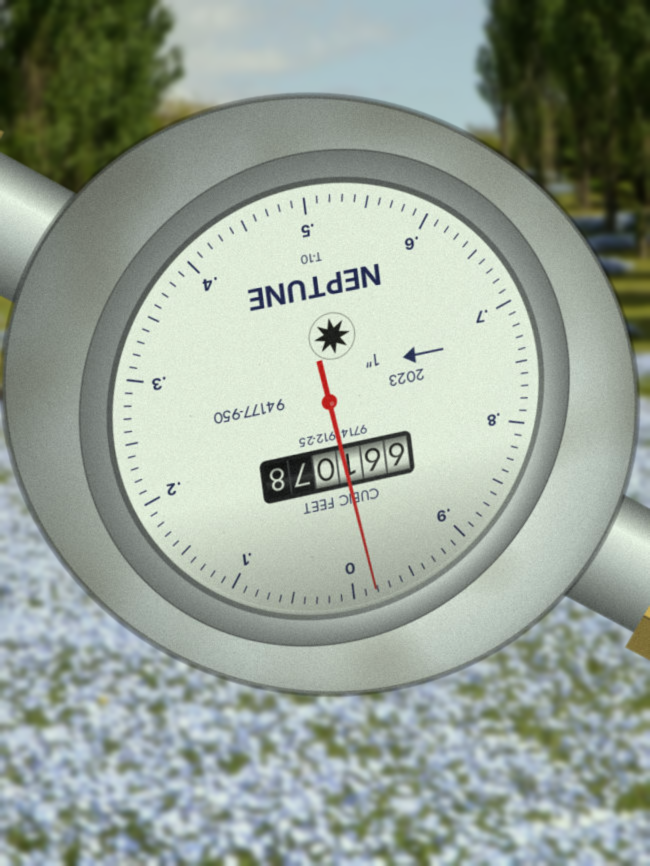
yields 661077.98 ft³
